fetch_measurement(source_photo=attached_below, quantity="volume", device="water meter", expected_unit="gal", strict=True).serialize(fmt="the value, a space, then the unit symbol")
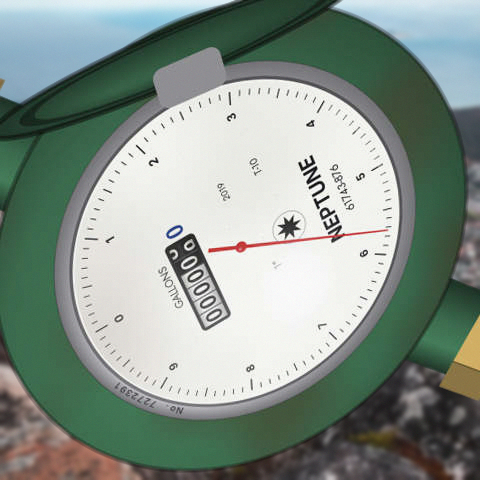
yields 85.7 gal
